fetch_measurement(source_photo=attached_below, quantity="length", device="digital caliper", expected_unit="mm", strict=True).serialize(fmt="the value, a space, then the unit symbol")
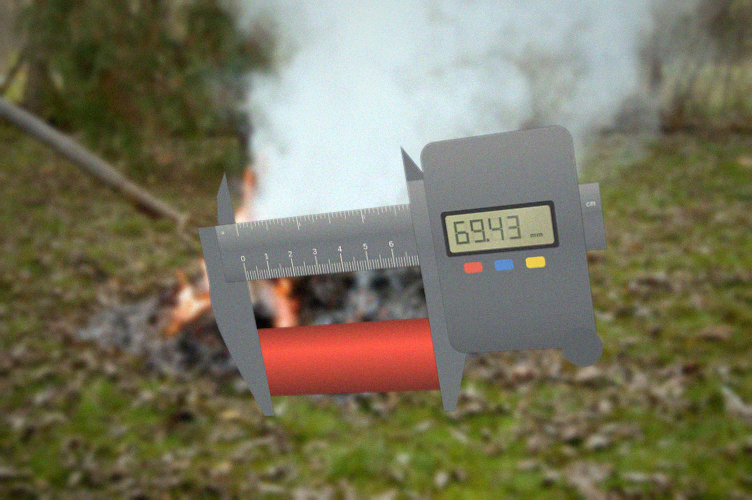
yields 69.43 mm
